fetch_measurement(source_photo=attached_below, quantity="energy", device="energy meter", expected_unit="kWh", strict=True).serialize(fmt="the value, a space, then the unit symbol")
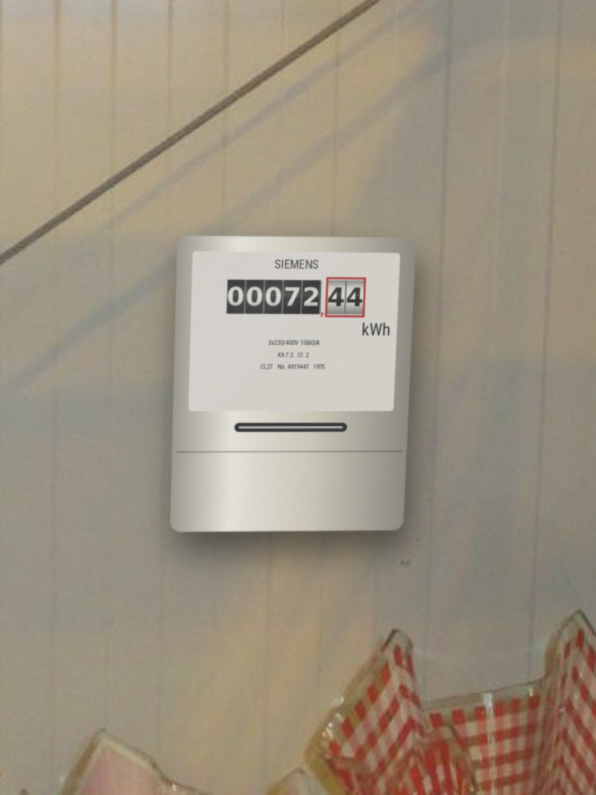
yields 72.44 kWh
